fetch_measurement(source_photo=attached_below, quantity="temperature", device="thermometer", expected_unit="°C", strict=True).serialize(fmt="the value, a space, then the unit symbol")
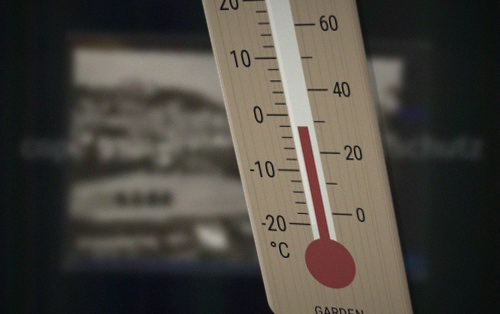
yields -2 °C
